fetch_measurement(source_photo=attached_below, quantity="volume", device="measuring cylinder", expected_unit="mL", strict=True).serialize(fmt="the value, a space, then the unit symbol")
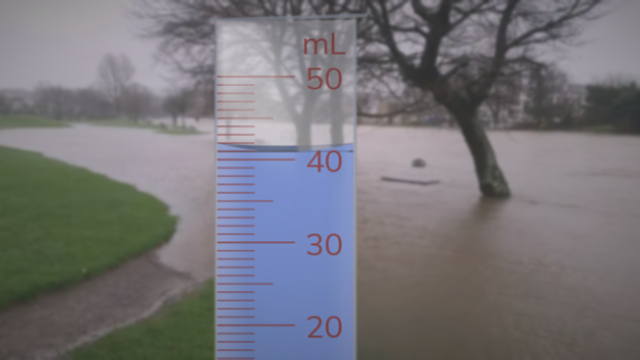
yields 41 mL
